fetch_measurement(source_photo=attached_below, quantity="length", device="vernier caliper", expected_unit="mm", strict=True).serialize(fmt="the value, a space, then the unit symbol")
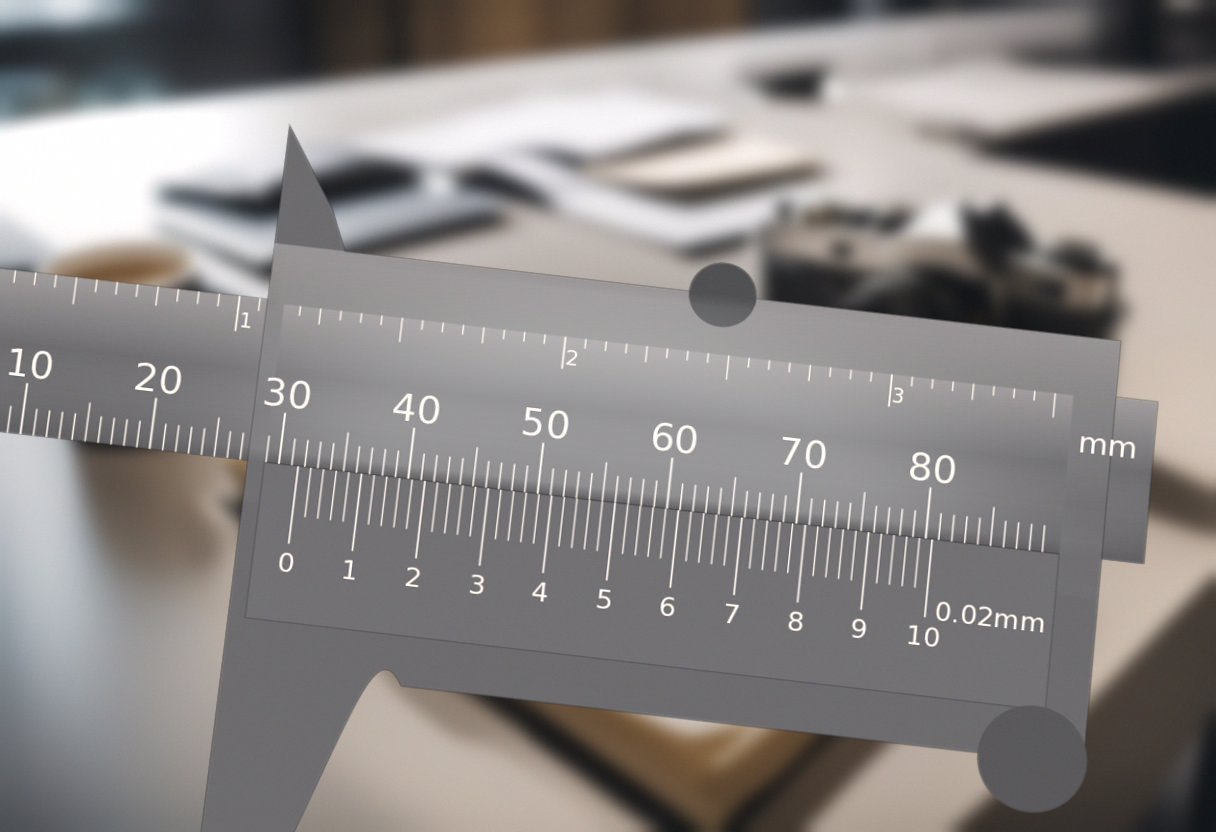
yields 31.5 mm
